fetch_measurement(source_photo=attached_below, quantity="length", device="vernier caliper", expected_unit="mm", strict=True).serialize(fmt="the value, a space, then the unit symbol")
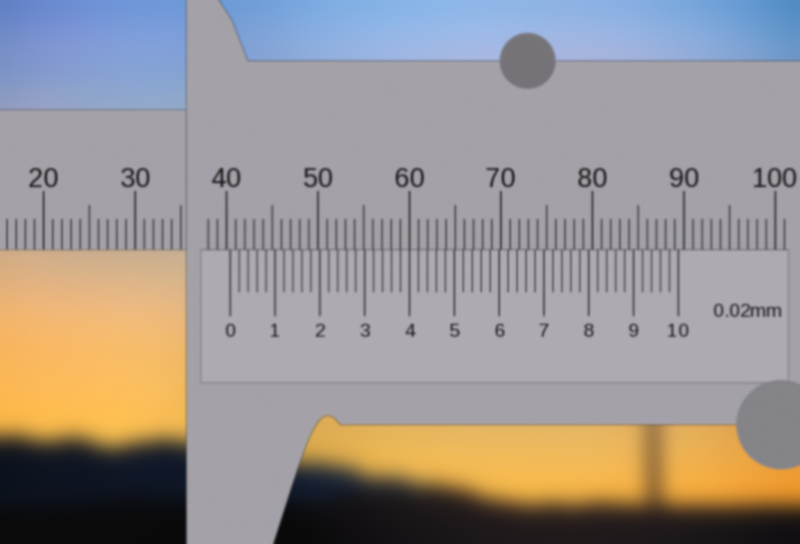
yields 40.4 mm
